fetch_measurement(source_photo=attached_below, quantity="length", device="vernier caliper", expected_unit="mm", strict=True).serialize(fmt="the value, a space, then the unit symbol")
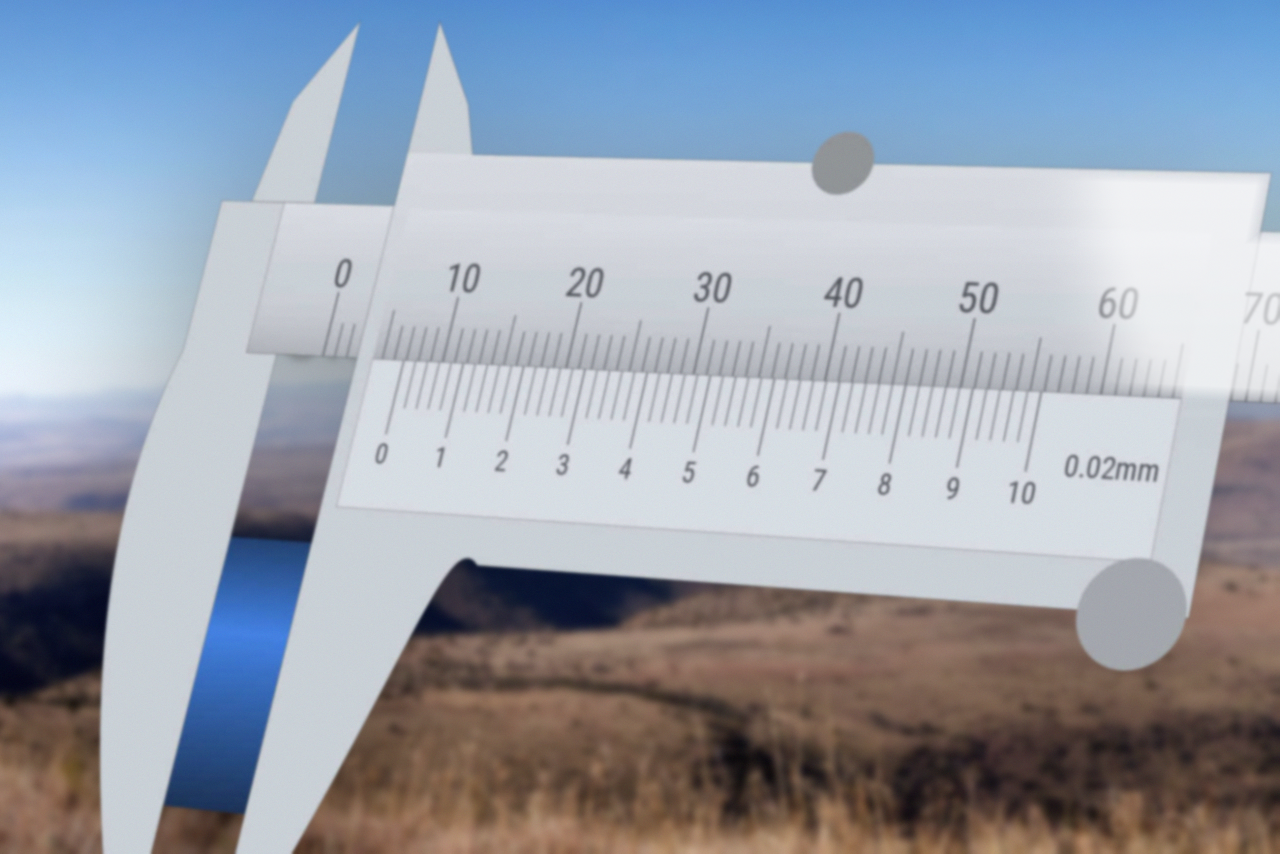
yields 6.8 mm
